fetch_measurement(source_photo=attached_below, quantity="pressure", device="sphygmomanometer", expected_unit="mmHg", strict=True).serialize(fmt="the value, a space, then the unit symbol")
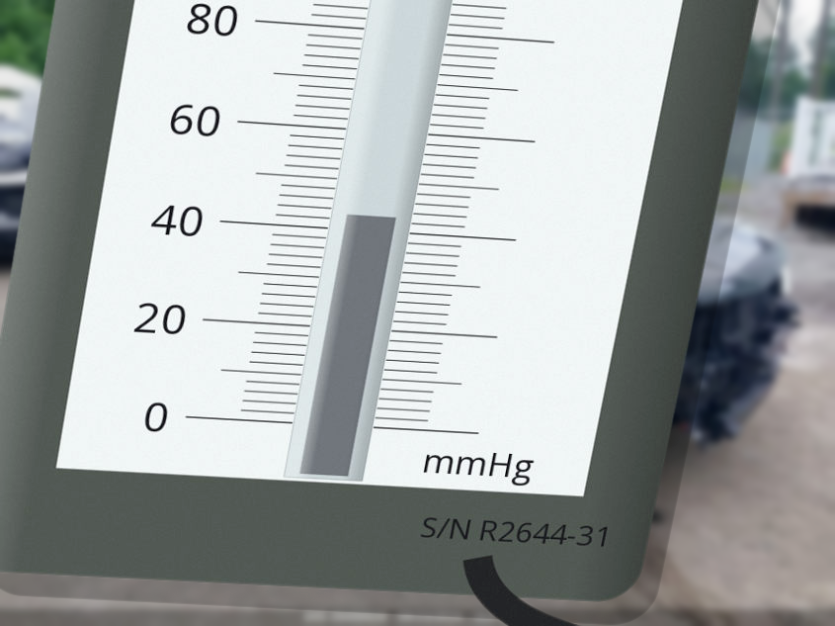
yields 43 mmHg
